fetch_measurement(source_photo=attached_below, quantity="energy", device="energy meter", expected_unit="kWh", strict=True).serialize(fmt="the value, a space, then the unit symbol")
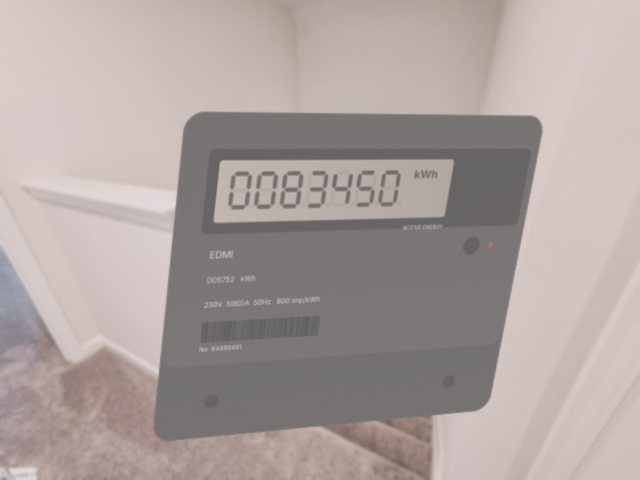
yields 83450 kWh
